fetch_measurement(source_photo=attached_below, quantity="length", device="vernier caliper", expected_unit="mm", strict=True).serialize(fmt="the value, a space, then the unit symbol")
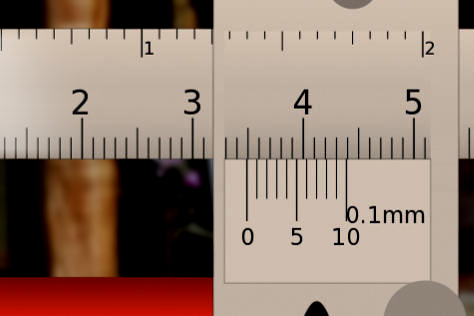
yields 34.9 mm
